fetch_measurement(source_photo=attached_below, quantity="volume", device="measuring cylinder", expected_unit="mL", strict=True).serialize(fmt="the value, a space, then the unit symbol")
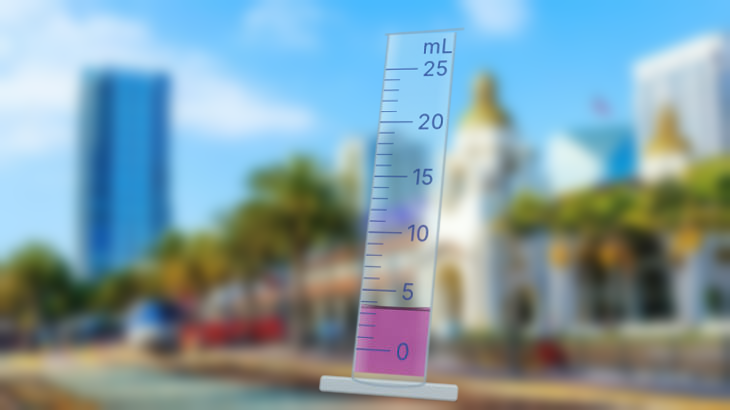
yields 3.5 mL
